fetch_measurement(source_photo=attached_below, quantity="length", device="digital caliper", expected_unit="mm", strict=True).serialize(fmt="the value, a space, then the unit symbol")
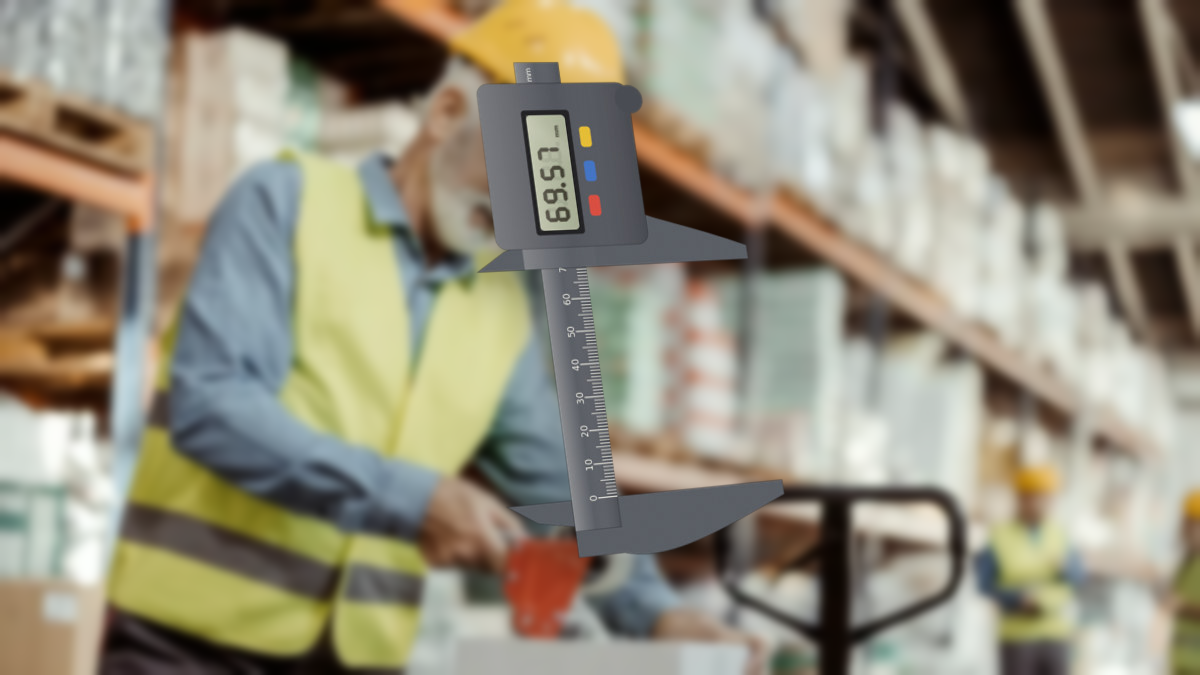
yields 69.57 mm
